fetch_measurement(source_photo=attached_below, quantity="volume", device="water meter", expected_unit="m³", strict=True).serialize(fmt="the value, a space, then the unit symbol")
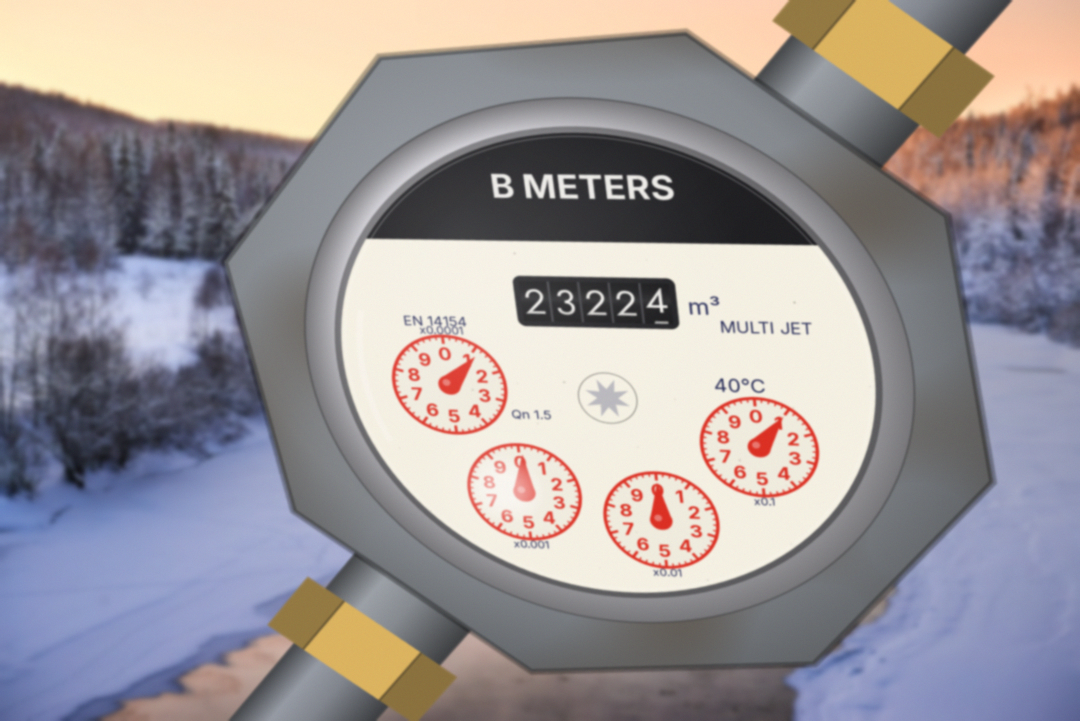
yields 23224.1001 m³
